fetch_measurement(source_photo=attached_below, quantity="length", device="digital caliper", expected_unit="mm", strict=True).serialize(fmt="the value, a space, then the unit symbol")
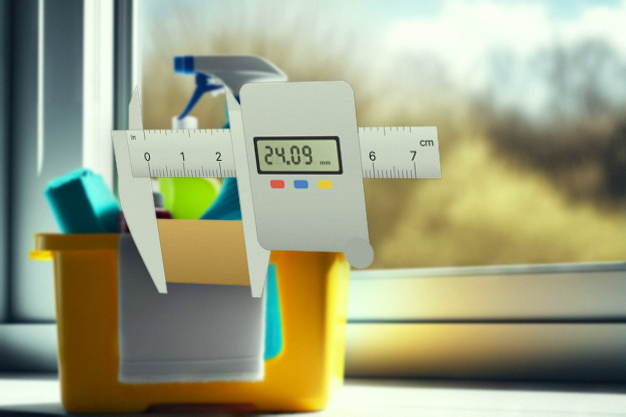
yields 24.09 mm
